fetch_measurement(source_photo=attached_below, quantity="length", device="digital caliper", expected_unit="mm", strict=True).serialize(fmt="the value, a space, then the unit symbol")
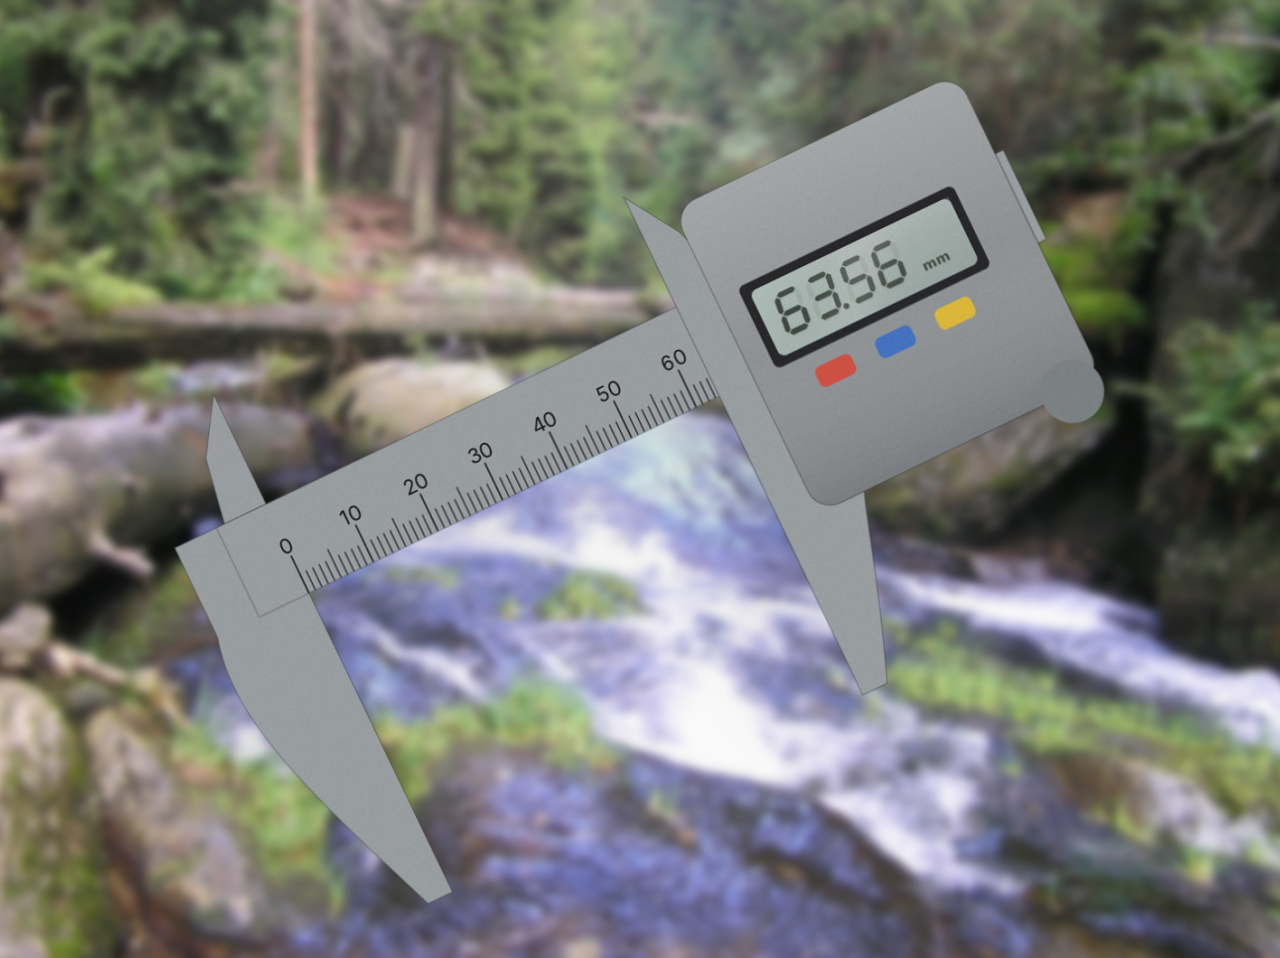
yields 63.56 mm
